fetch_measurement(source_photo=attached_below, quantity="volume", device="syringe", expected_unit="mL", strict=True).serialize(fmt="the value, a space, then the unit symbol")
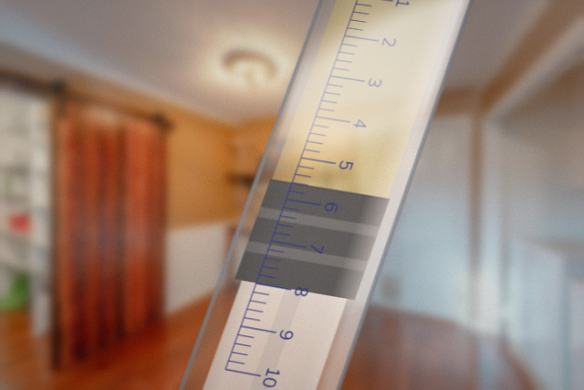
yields 5.6 mL
